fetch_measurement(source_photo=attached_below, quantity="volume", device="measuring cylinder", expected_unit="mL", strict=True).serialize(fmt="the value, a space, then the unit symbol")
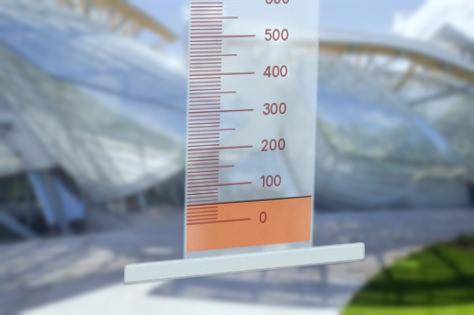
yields 50 mL
